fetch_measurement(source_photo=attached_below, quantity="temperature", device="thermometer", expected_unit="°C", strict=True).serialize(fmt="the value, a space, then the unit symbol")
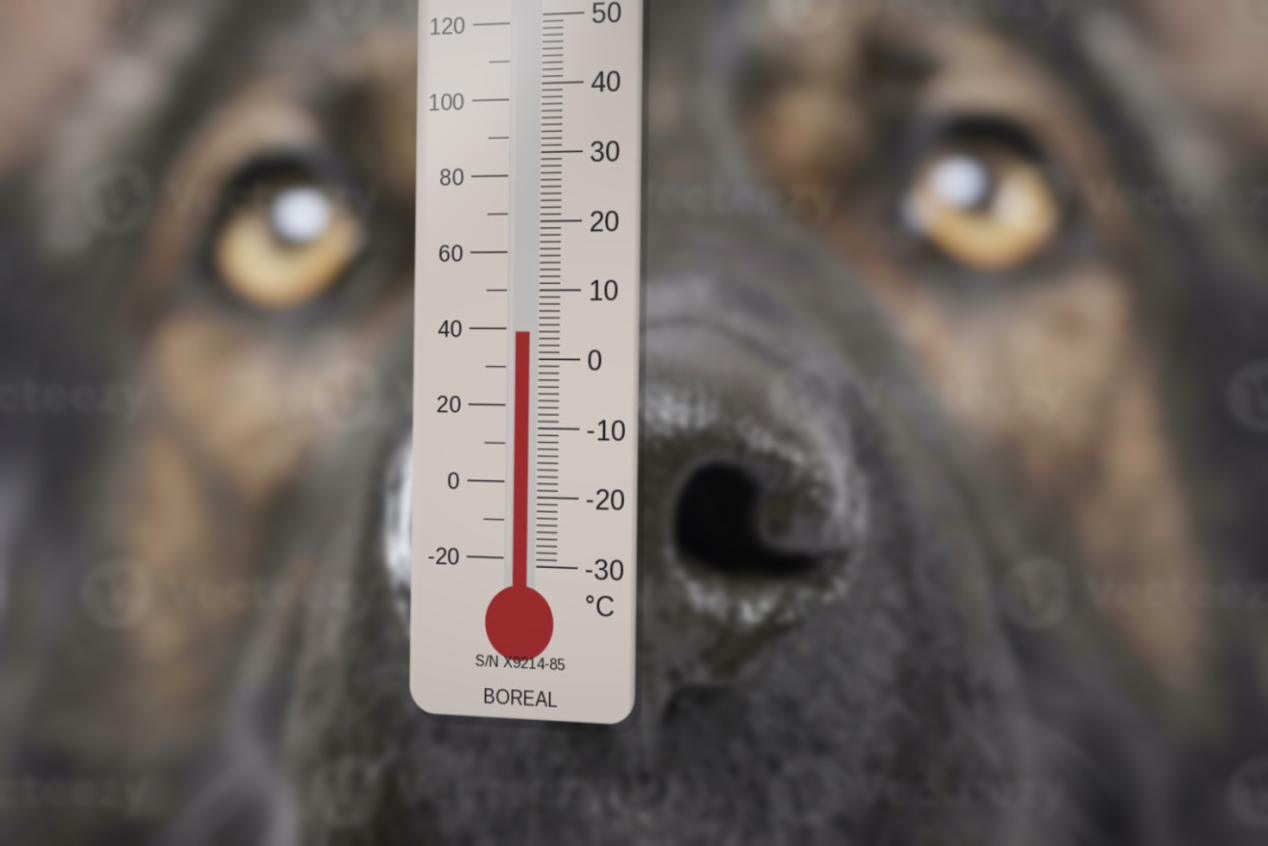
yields 4 °C
